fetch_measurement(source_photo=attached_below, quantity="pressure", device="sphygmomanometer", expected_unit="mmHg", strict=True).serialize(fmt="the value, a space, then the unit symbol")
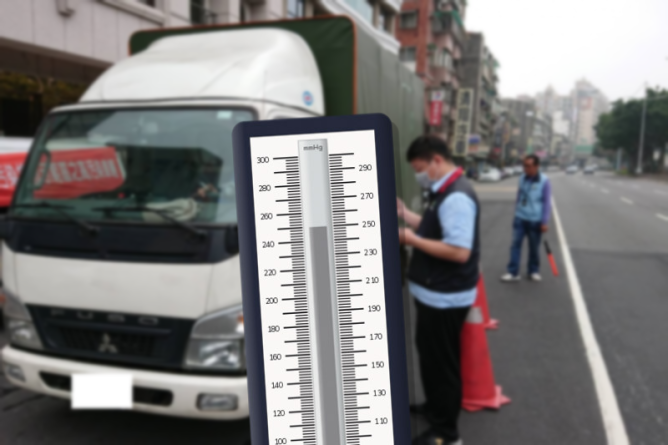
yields 250 mmHg
